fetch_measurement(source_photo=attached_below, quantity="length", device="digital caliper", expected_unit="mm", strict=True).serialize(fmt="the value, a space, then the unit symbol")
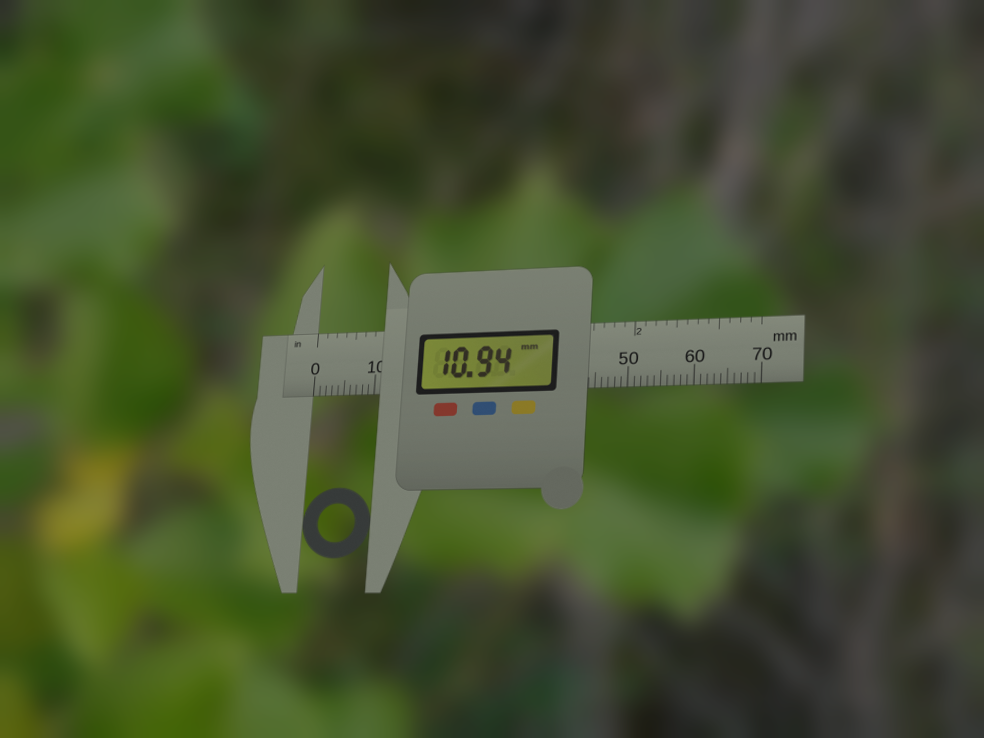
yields 10.94 mm
